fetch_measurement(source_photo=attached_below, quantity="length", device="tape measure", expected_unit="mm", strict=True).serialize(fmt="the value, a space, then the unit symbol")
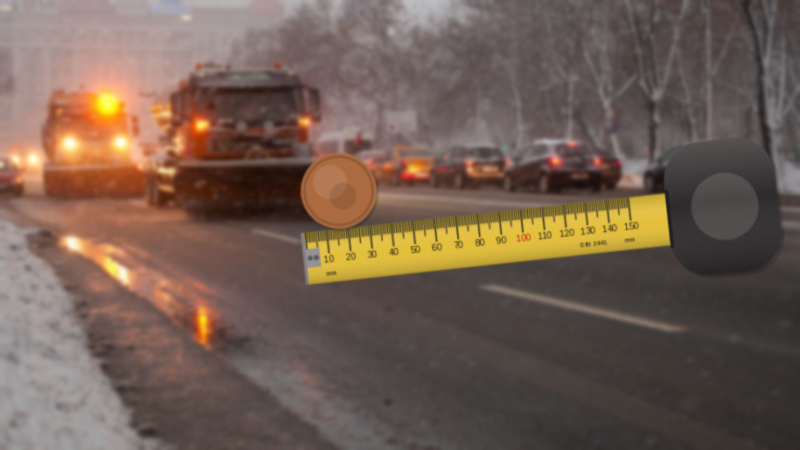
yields 35 mm
